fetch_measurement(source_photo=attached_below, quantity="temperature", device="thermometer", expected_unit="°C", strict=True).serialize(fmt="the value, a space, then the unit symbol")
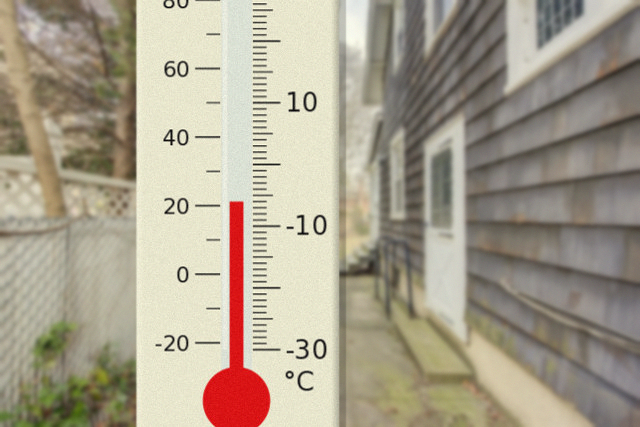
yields -6 °C
